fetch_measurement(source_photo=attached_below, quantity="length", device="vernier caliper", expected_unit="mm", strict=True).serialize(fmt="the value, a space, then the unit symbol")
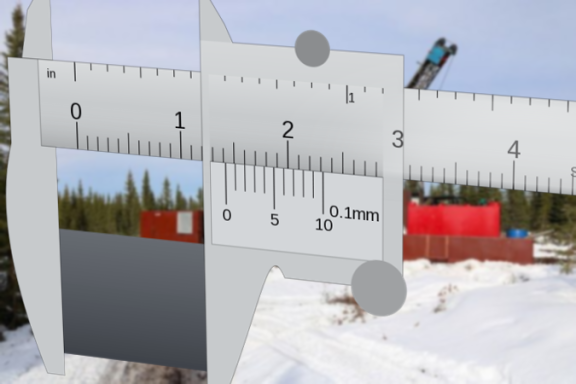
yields 14.2 mm
